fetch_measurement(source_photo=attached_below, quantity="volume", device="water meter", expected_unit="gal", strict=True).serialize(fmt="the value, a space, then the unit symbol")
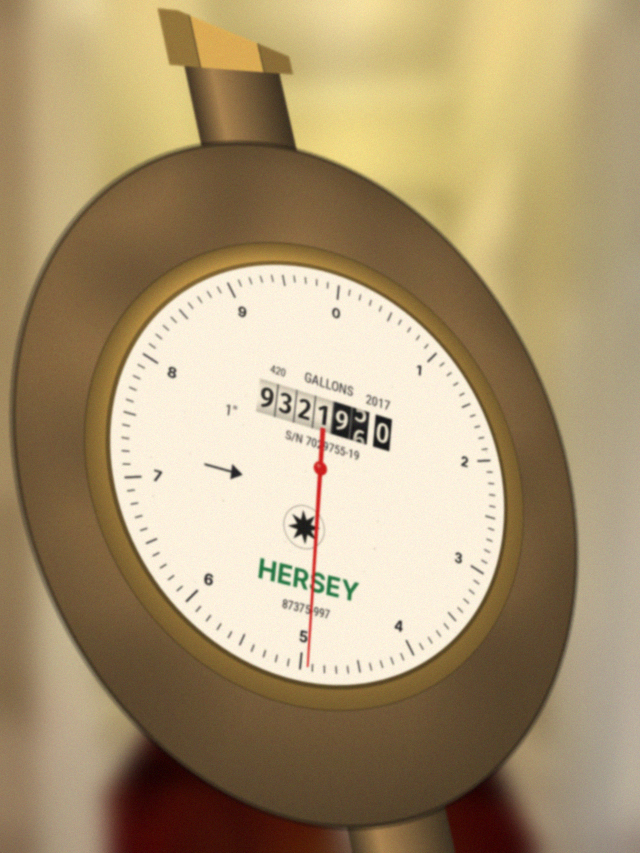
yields 9321954.9 gal
